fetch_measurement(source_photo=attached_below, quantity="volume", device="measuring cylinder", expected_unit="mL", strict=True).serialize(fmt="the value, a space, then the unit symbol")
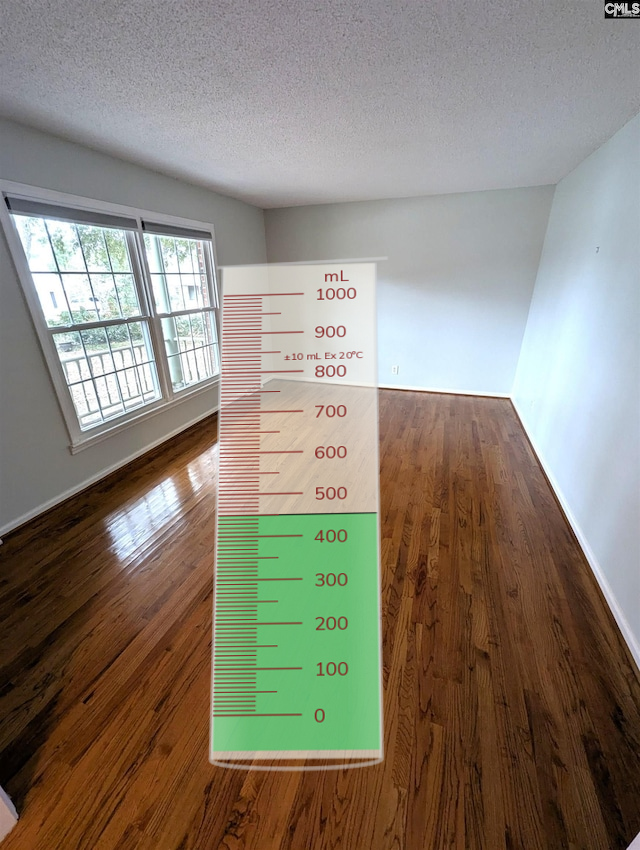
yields 450 mL
